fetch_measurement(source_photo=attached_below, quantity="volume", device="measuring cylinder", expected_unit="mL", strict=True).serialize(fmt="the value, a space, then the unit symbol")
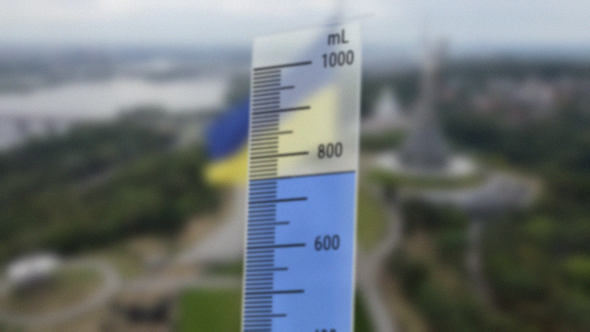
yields 750 mL
